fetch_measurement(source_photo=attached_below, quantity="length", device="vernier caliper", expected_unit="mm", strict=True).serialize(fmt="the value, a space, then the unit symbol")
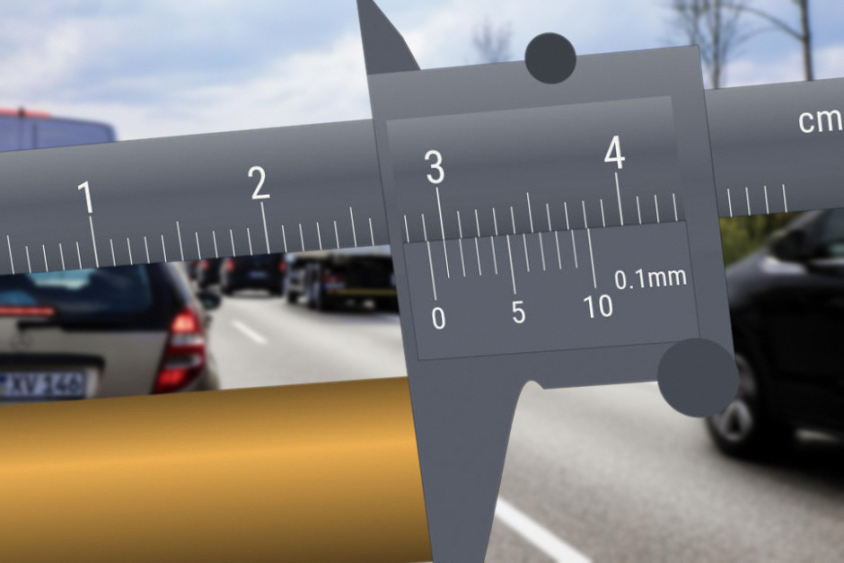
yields 29.1 mm
